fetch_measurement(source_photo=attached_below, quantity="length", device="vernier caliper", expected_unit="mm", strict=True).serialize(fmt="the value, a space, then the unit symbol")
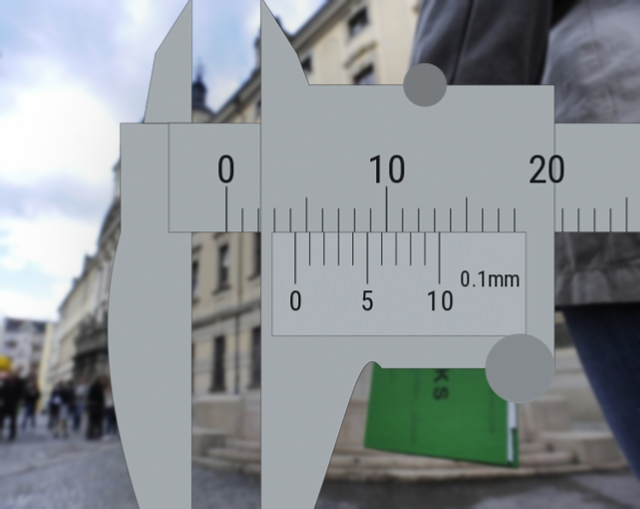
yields 4.3 mm
